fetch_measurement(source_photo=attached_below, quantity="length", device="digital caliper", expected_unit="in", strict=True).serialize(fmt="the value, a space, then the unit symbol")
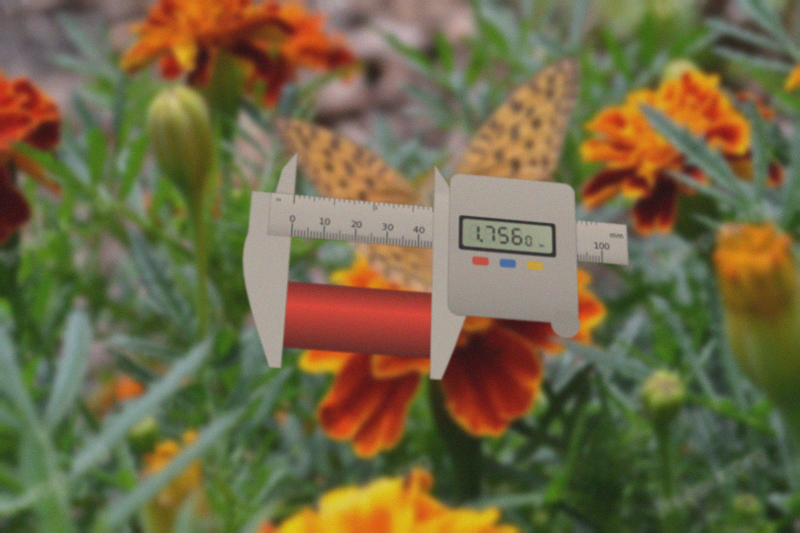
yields 1.7560 in
